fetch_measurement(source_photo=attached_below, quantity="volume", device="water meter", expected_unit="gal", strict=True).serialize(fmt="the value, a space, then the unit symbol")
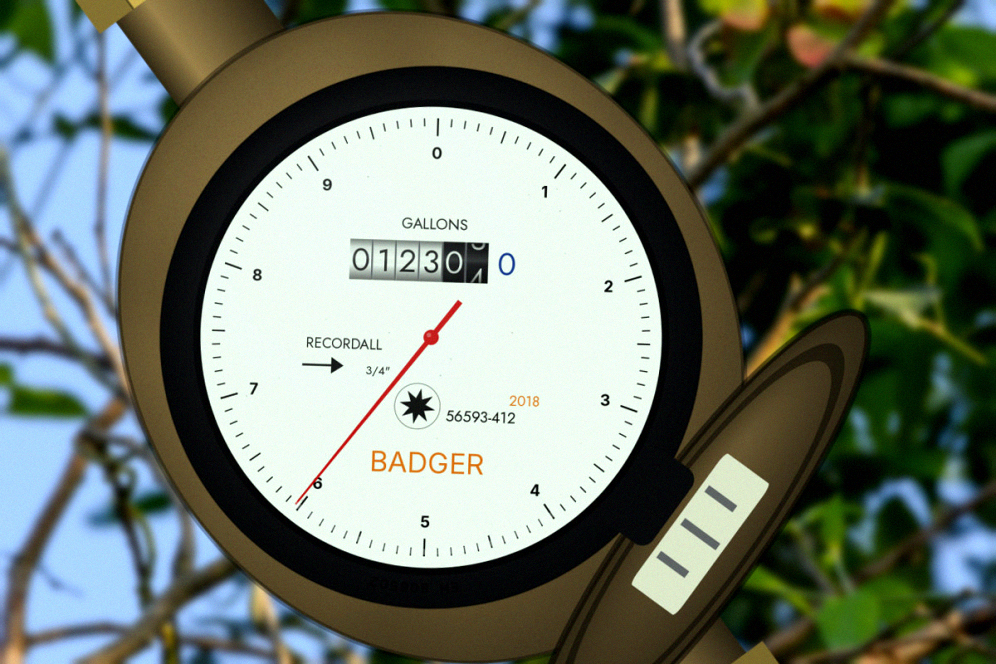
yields 123036.0 gal
